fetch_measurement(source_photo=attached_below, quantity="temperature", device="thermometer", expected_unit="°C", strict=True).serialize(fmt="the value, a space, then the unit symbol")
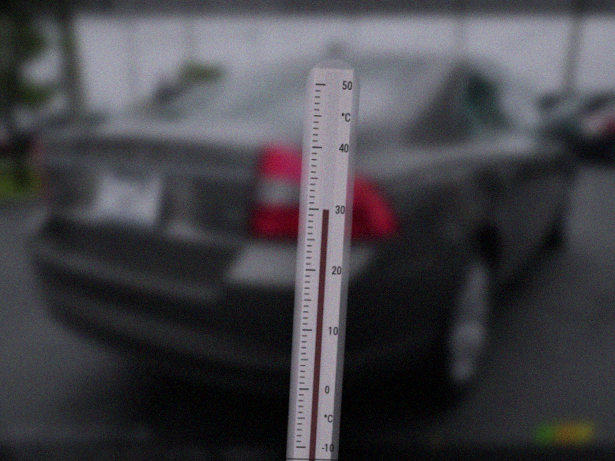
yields 30 °C
